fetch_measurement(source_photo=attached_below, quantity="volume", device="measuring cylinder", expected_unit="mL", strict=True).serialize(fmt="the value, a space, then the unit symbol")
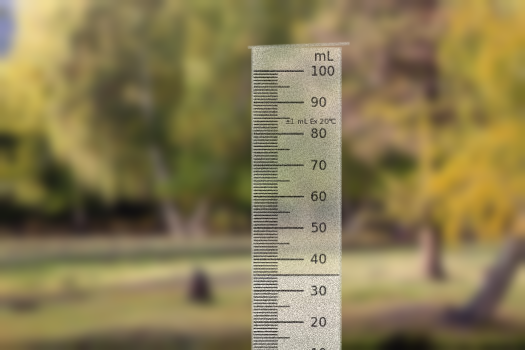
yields 35 mL
